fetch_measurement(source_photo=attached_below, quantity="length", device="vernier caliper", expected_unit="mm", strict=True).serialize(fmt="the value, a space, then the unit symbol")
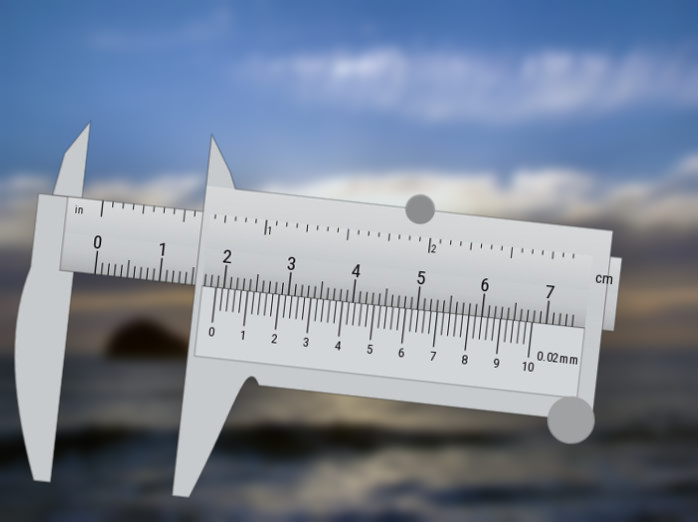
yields 18.8 mm
